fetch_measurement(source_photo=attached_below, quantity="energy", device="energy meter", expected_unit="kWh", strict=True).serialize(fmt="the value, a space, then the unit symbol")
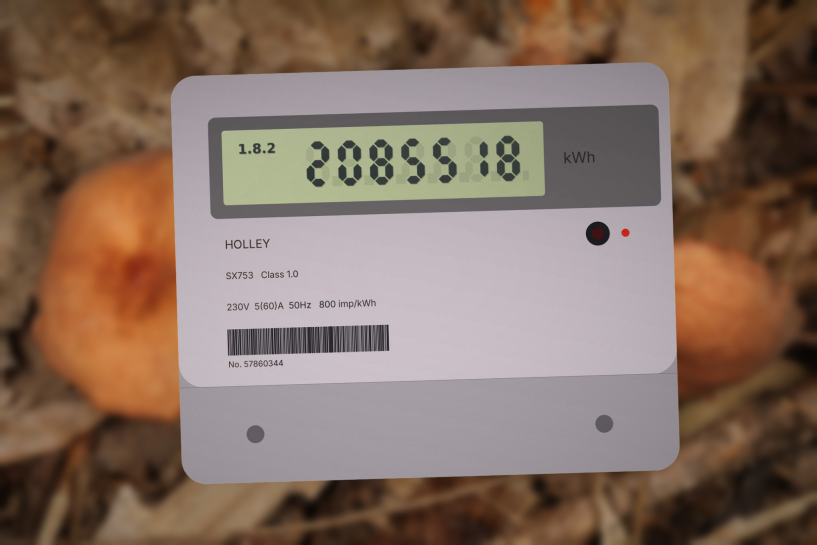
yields 2085518 kWh
